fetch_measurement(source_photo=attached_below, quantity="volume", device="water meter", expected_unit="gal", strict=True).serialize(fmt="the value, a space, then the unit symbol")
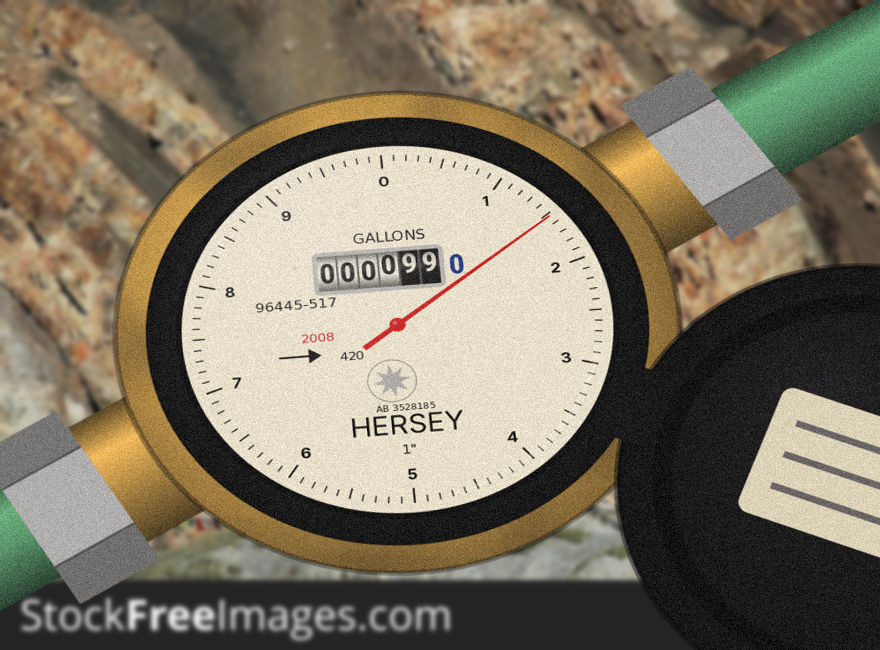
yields 991.5 gal
